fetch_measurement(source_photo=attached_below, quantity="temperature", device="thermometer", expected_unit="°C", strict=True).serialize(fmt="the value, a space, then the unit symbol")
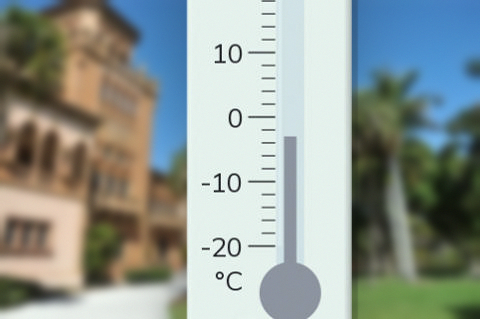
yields -3 °C
